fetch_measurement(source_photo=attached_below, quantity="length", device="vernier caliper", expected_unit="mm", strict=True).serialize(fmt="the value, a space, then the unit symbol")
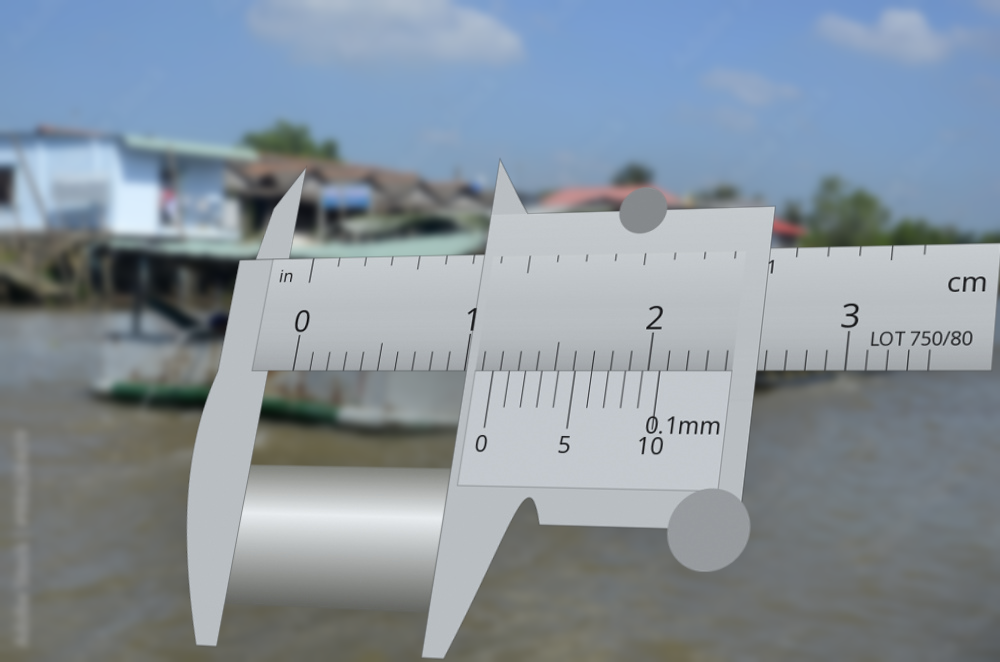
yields 11.6 mm
